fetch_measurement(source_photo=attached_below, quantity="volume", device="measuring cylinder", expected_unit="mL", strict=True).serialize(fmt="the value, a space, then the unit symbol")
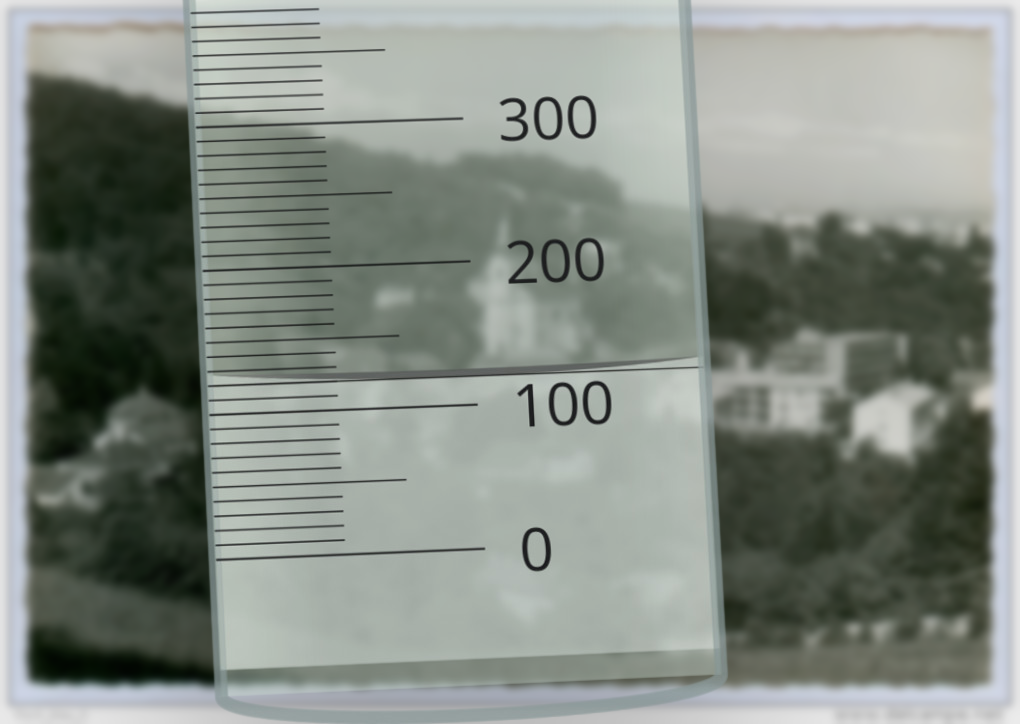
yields 120 mL
